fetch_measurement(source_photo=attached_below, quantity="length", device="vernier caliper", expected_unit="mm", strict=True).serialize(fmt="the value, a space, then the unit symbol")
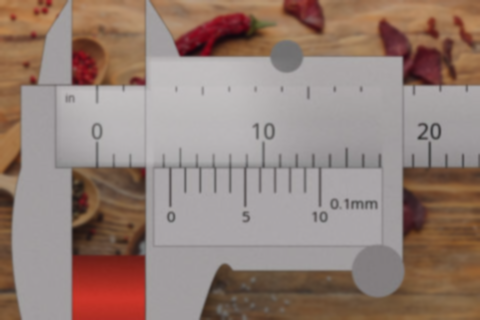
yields 4.4 mm
